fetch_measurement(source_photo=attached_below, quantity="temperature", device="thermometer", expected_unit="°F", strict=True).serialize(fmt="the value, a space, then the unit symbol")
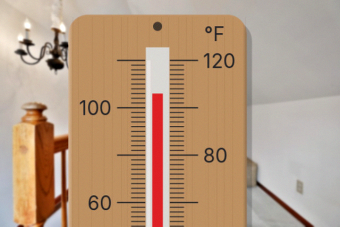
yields 106 °F
